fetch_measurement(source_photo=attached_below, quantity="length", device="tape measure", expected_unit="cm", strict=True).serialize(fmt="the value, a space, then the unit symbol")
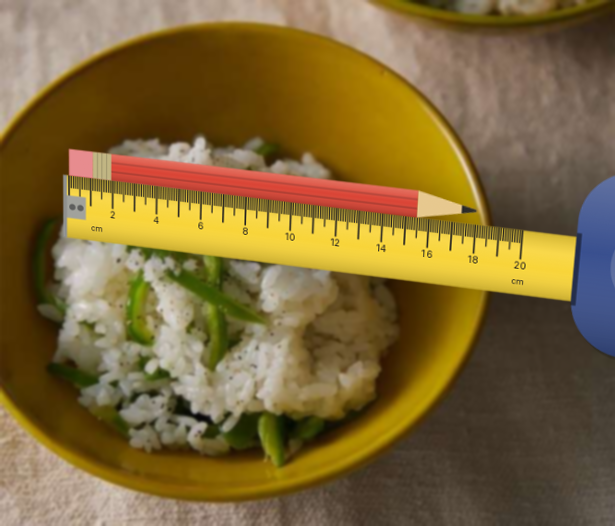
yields 18 cm
